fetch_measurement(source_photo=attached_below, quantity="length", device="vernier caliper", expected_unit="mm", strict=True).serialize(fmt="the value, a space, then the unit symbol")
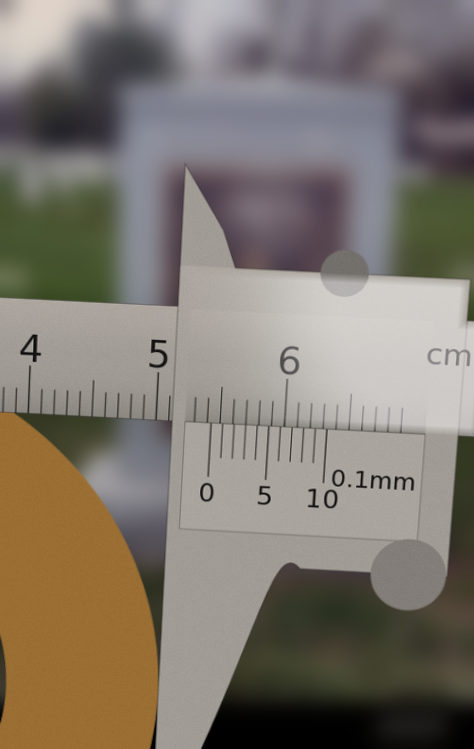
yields 54.3 mm
